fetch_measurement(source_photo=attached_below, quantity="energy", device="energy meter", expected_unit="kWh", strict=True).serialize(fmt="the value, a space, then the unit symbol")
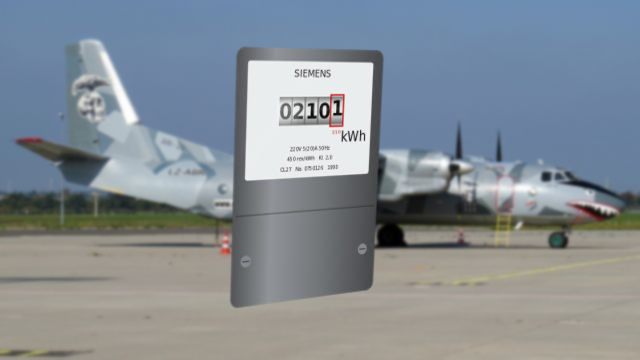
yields 210.1 kWh
